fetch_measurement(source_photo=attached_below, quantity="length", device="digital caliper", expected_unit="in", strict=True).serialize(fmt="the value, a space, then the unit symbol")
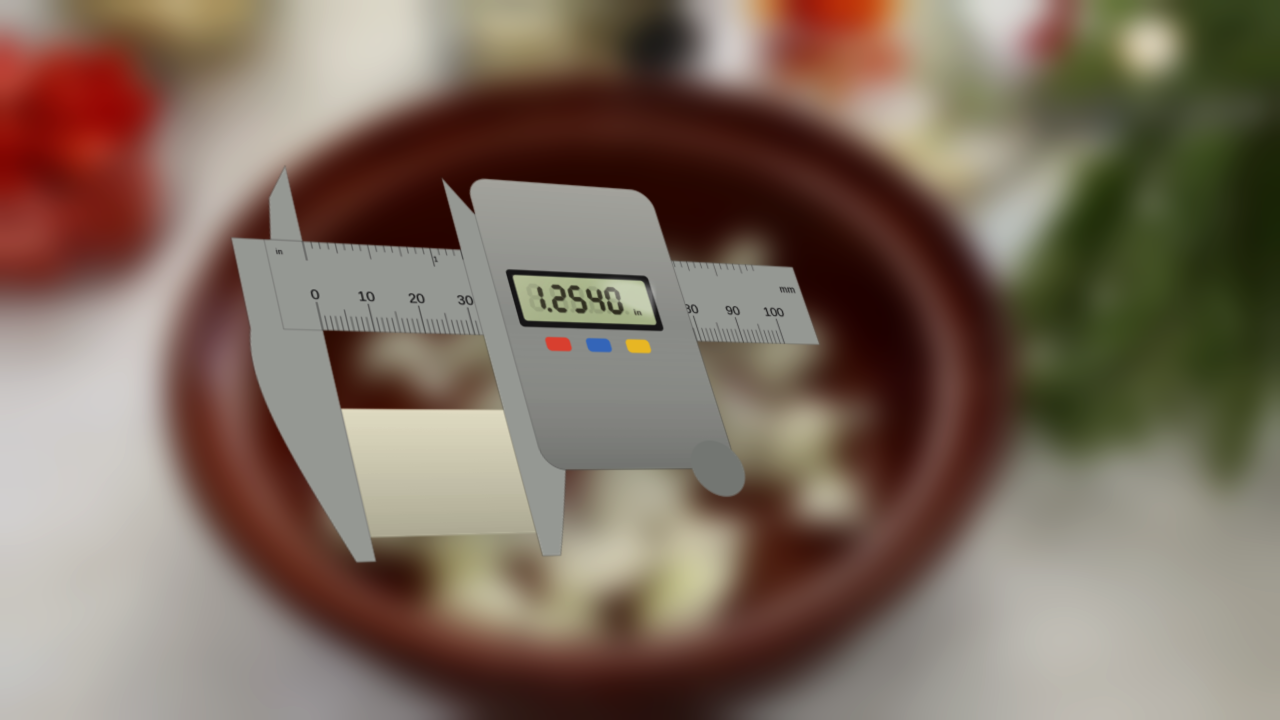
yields 1.2540 in
